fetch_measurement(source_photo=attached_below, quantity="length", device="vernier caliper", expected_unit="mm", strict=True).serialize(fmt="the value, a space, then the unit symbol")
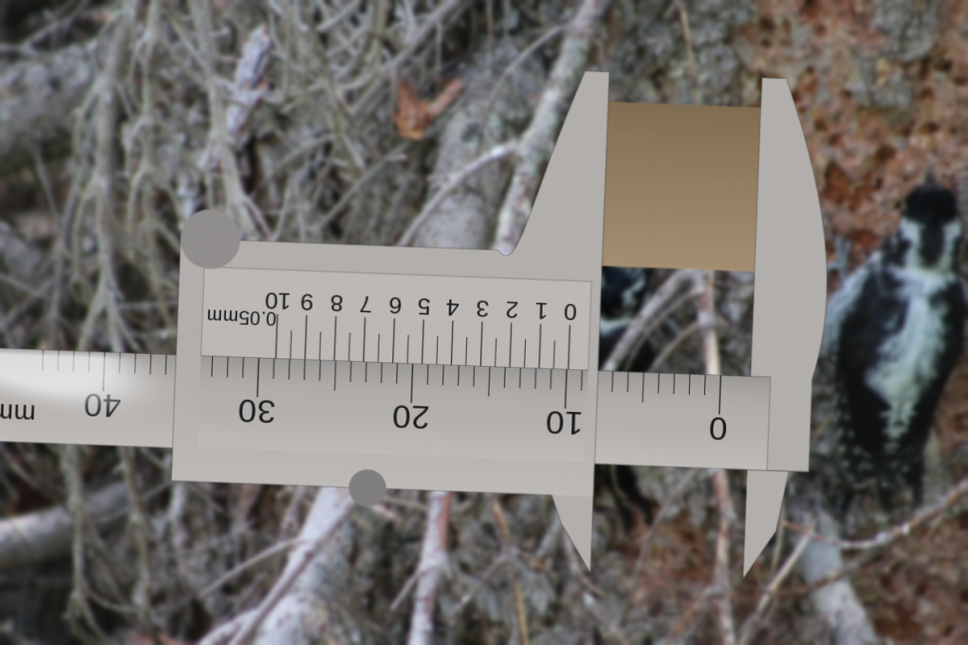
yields 9.9 mm
